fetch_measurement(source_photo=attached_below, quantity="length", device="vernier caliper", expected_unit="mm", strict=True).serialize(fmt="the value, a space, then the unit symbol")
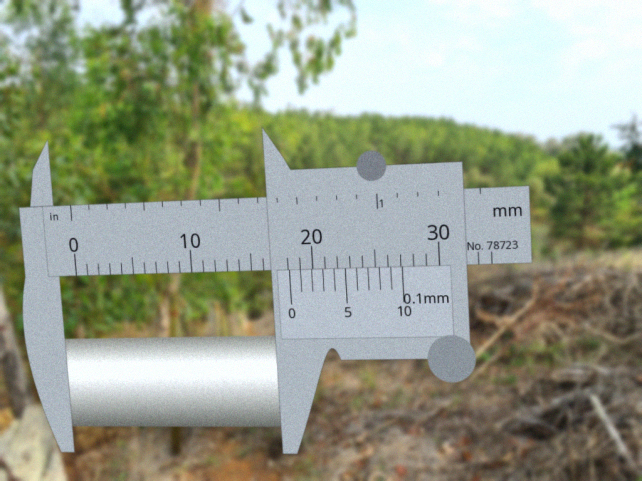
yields 18.1 mm
